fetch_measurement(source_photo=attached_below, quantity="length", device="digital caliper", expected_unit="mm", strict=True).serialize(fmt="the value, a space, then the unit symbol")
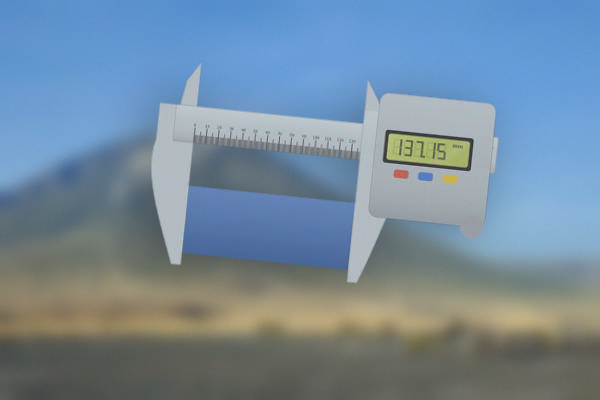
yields 137.15 mm
